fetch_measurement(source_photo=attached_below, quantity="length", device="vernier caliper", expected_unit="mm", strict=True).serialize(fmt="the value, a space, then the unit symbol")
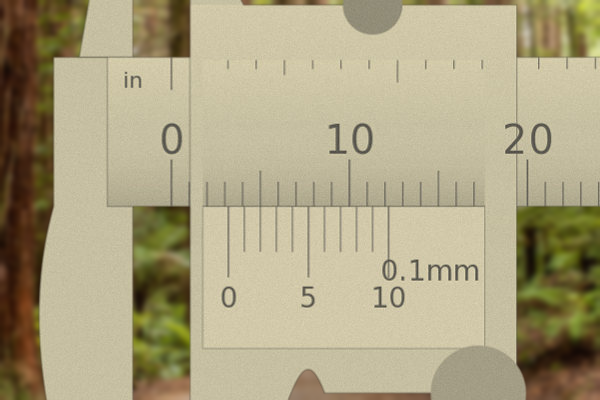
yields 3.2 mm
